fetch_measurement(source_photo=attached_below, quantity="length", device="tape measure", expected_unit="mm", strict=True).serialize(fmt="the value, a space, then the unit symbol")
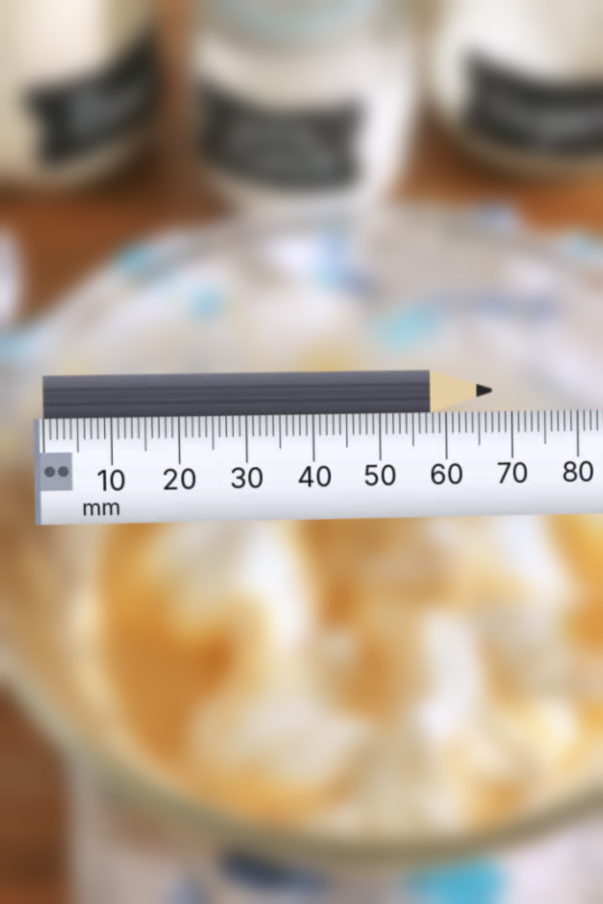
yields 67 mm
